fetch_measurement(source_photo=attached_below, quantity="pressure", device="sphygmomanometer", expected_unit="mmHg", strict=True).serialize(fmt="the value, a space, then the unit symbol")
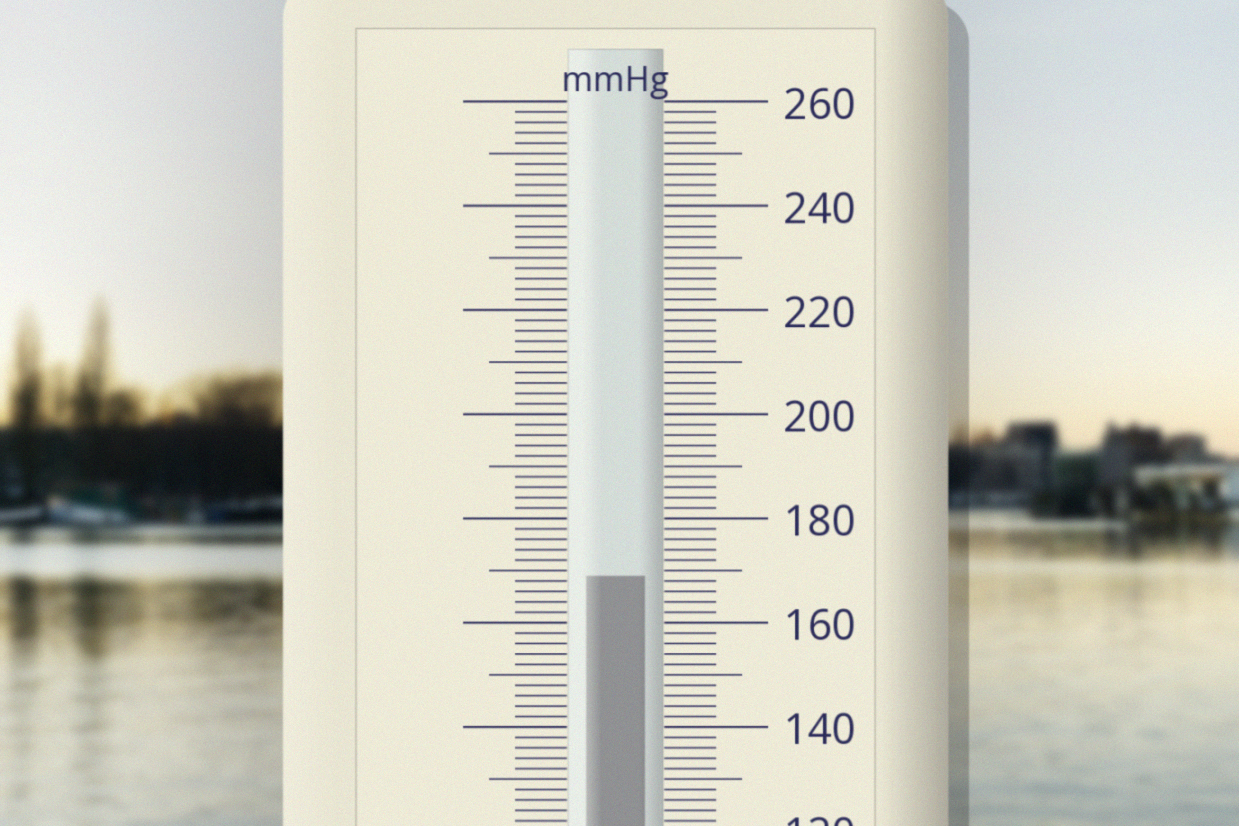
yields 169 mmHg
